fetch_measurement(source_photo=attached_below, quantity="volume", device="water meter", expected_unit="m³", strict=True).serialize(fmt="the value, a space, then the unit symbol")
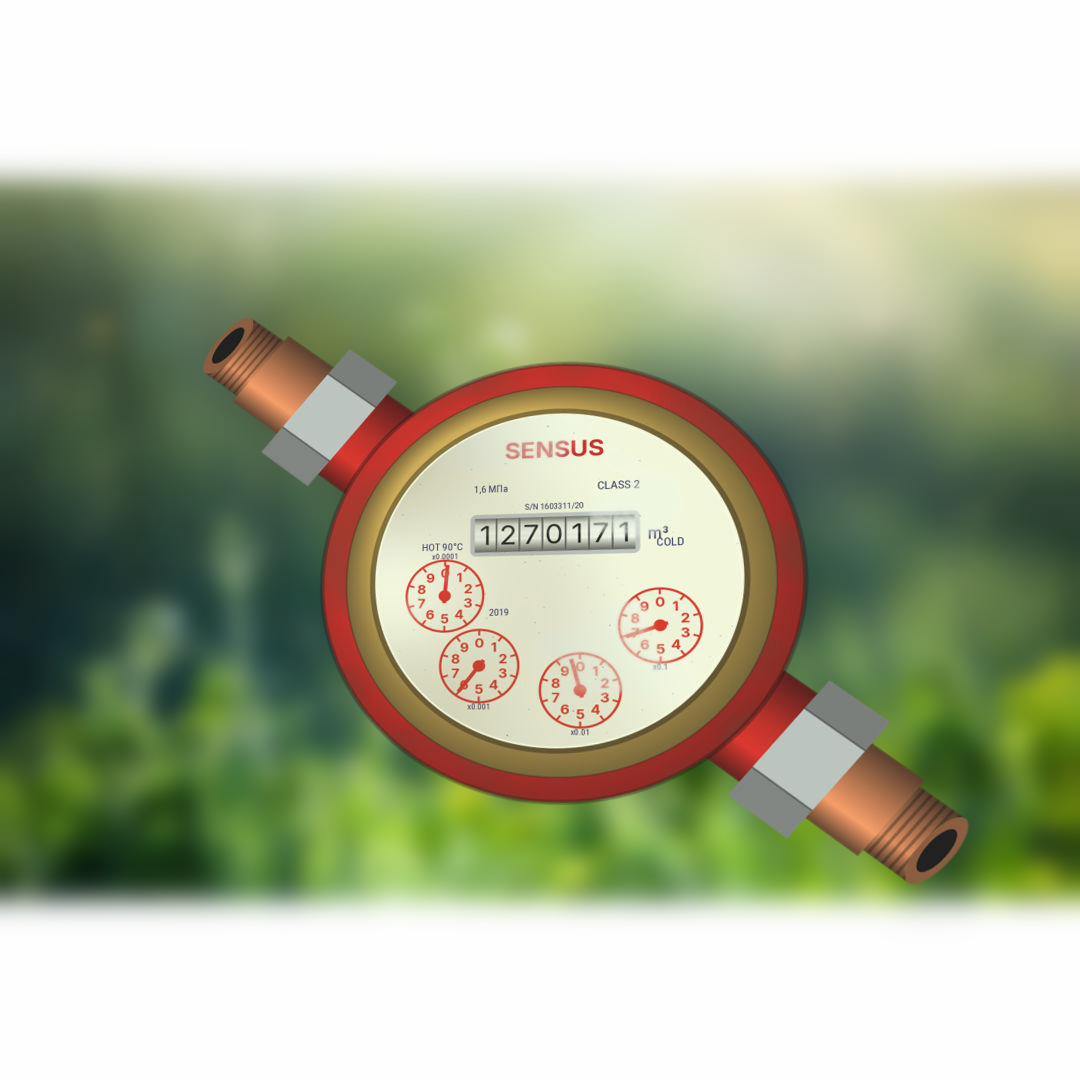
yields 1270171.6960 m³
